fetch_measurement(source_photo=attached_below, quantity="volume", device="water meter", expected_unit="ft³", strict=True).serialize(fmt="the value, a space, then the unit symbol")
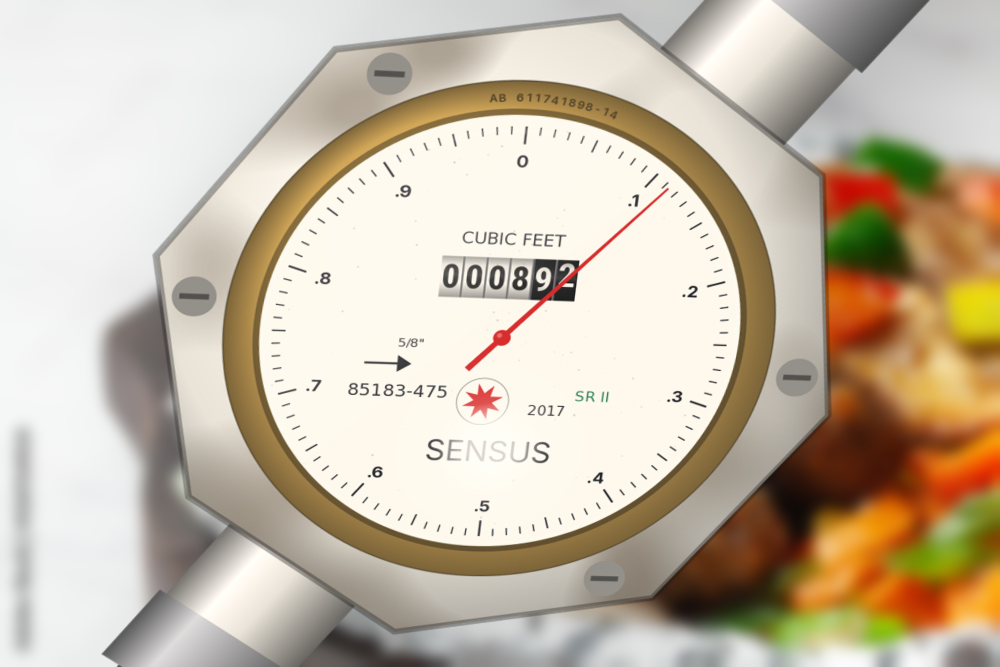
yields 892.11 ft³
